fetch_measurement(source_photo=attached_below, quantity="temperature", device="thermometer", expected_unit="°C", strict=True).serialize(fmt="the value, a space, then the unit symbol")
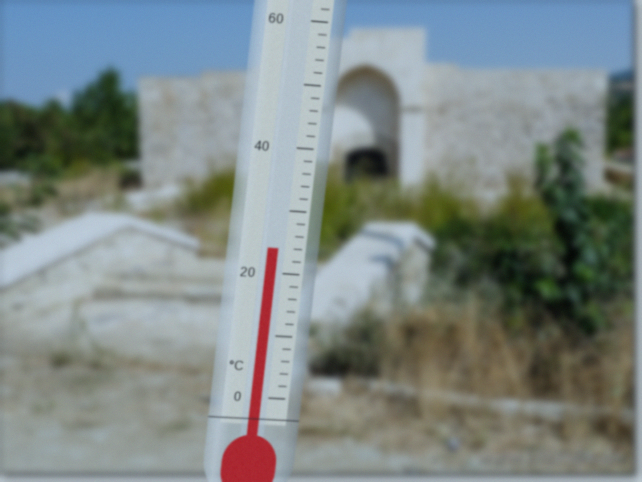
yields 24 °C
